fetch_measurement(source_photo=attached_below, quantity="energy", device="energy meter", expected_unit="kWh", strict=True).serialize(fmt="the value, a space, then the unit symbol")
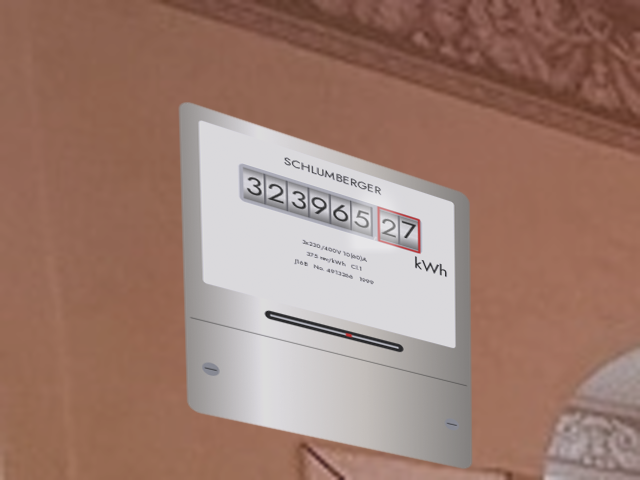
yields 323965.27 kWh
